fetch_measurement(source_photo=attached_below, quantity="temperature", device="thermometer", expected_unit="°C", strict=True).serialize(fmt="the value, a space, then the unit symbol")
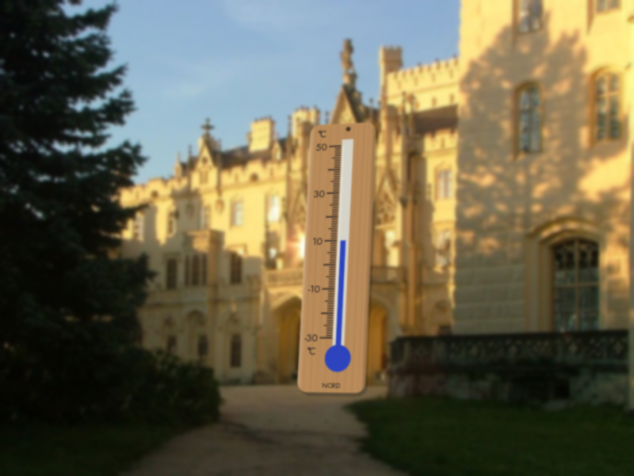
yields 10 °C
